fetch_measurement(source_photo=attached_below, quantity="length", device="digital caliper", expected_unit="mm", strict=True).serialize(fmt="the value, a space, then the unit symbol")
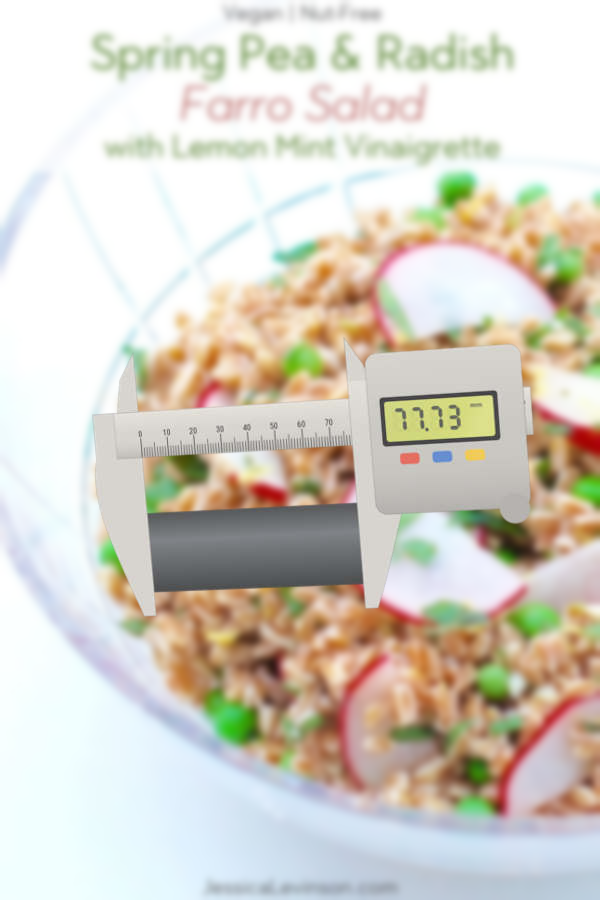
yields 77.73 mm
